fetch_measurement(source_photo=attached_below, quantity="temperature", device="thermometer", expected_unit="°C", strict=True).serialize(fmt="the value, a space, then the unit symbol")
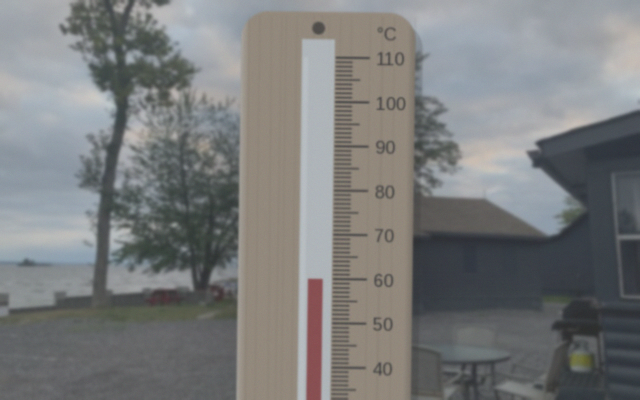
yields 60 °C
